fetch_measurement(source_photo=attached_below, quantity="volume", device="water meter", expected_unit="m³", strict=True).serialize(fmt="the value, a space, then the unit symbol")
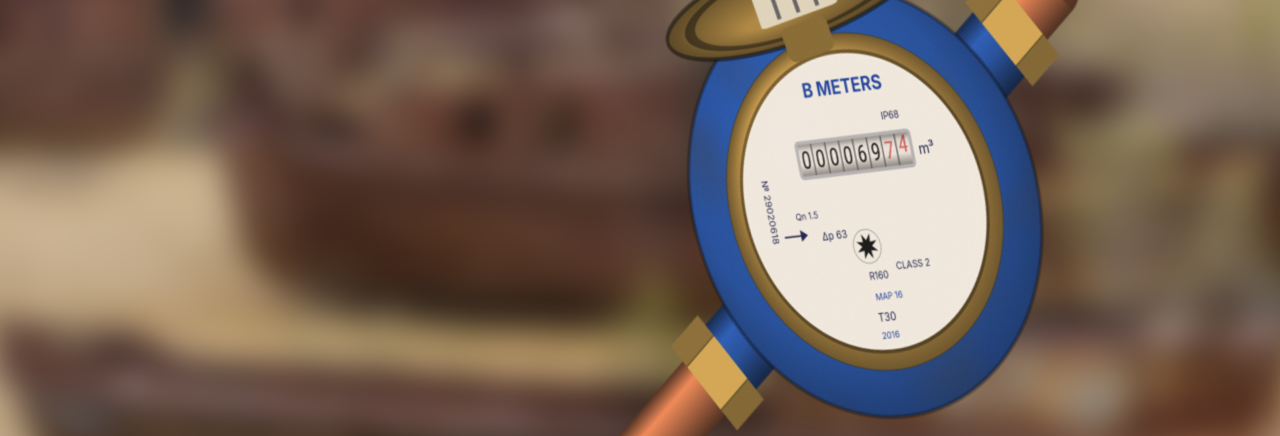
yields 69.74 m³
